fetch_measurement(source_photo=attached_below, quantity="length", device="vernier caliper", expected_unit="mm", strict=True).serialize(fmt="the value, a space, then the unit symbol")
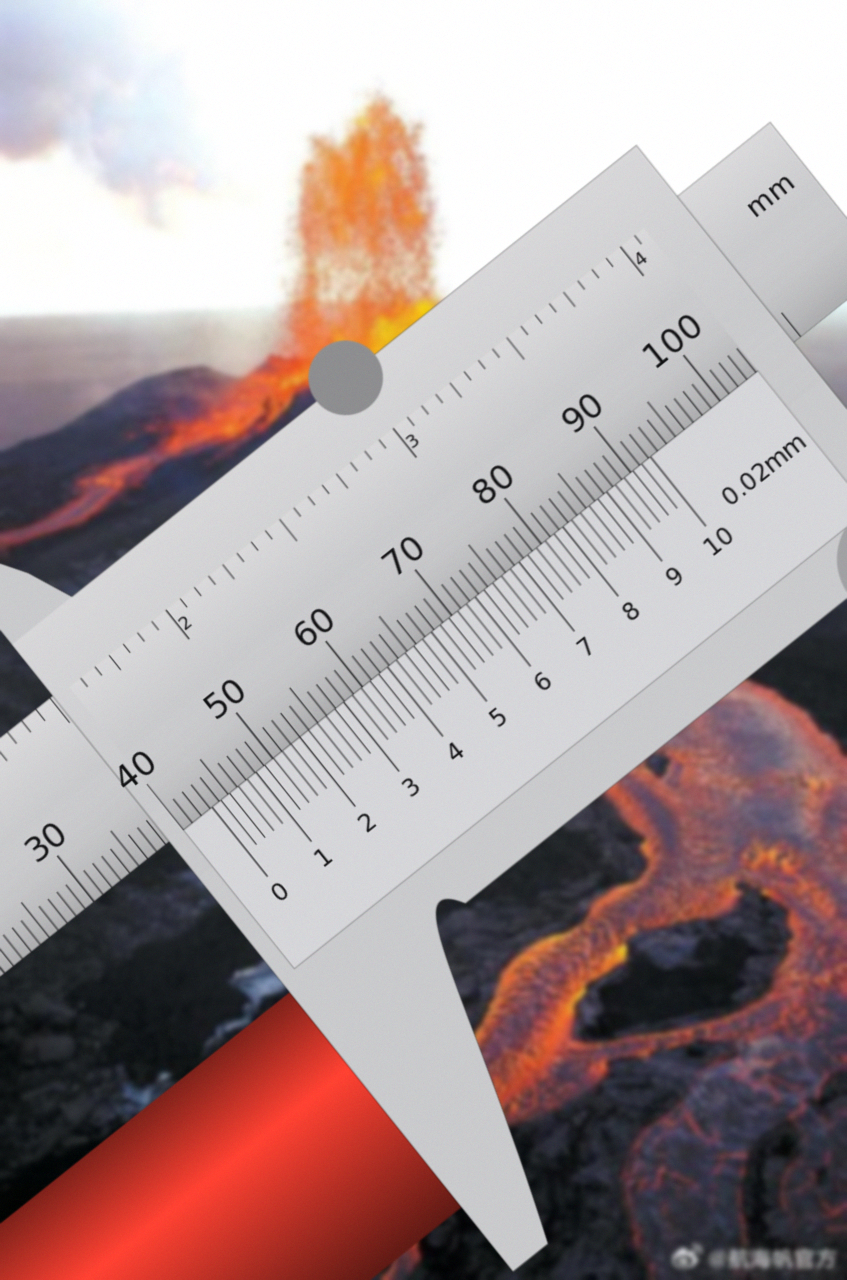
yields 43.2 mm
